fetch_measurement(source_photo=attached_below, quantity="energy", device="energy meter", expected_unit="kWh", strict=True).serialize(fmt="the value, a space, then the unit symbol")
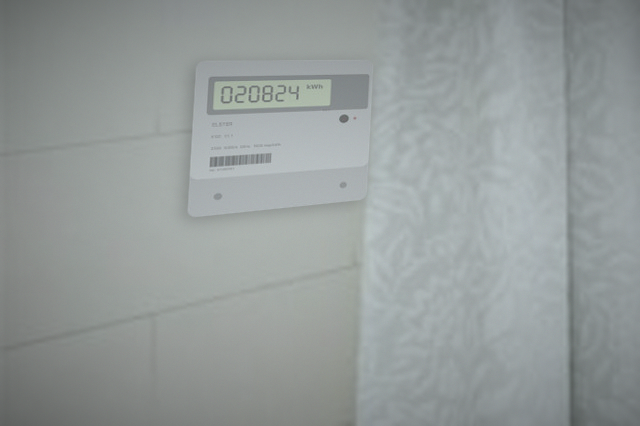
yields 20824 kWh
